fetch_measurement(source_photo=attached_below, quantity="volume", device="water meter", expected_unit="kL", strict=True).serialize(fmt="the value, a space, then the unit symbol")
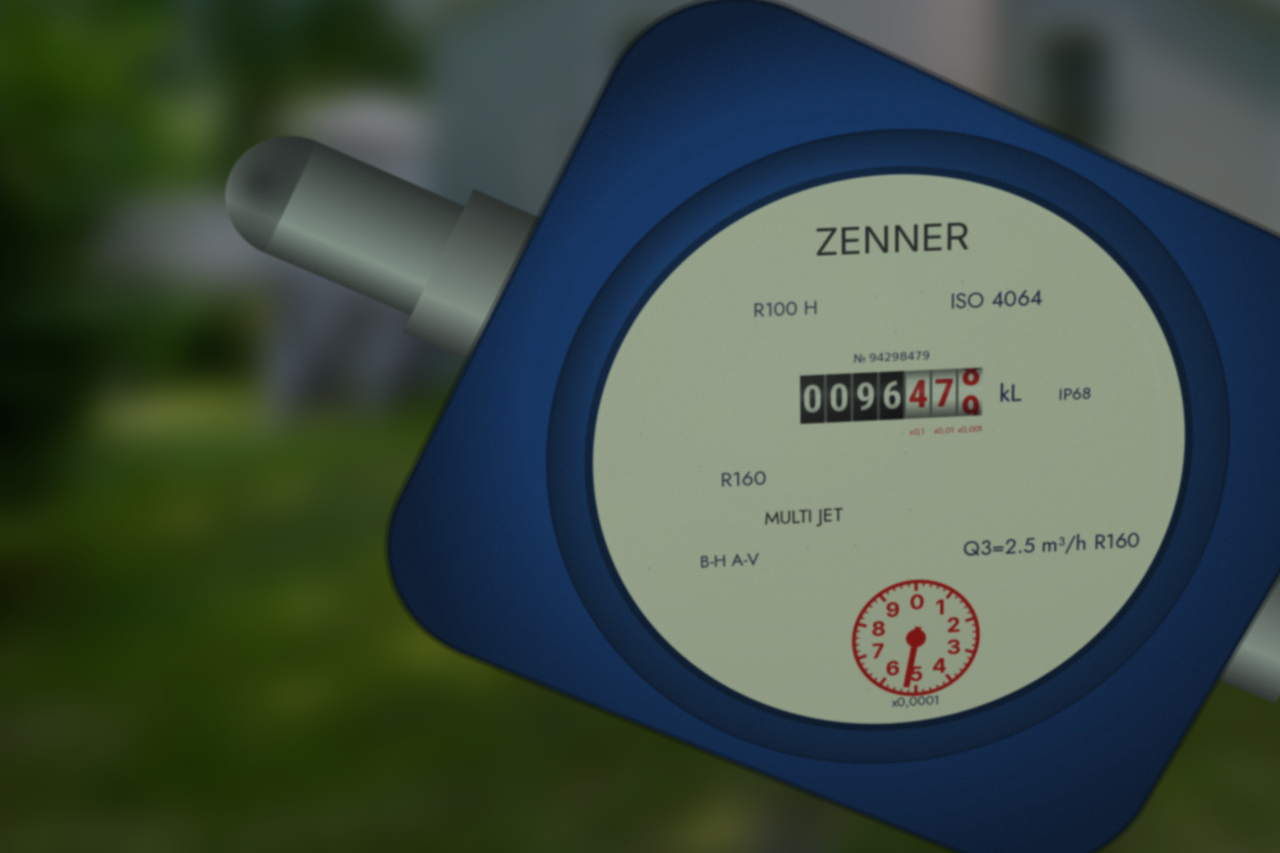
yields 96.4785 kL
